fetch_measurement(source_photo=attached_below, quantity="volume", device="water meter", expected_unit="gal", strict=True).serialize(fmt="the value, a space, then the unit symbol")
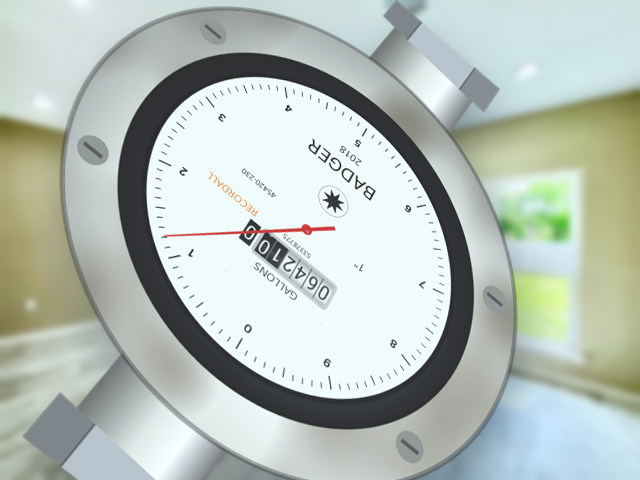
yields 642101.2 gal
